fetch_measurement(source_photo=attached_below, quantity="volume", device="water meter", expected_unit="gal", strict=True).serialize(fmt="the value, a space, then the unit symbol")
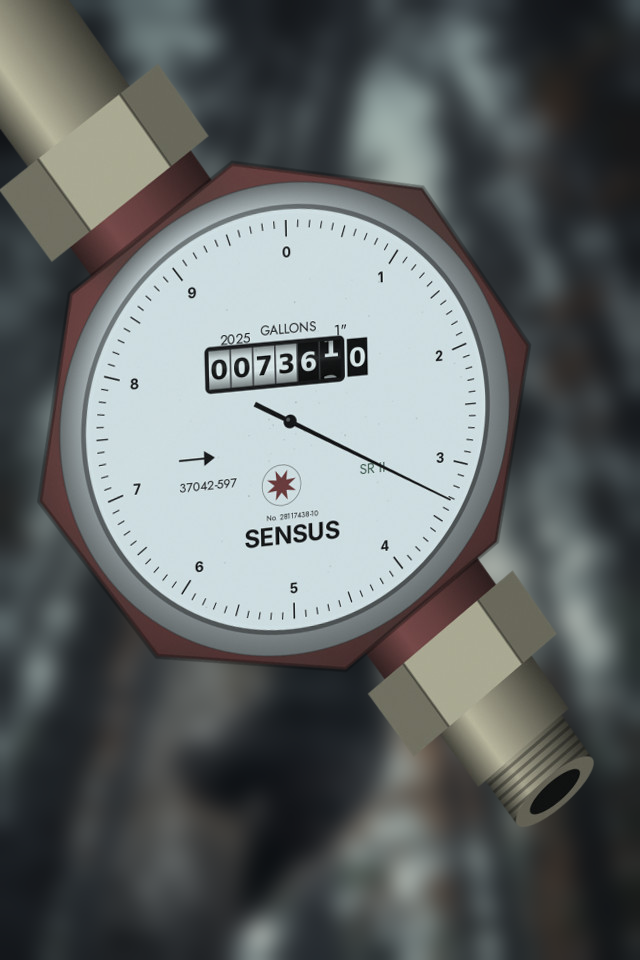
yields 73613.3 gal
